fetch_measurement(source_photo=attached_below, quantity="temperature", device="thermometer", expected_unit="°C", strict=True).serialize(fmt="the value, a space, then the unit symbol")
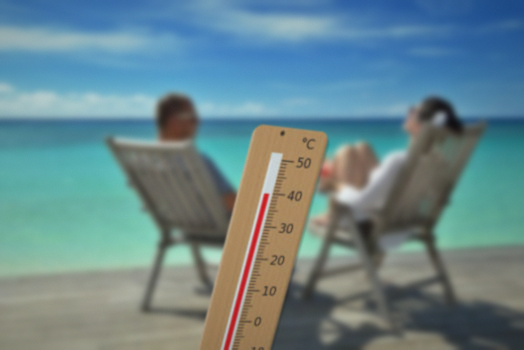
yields 40 °C
